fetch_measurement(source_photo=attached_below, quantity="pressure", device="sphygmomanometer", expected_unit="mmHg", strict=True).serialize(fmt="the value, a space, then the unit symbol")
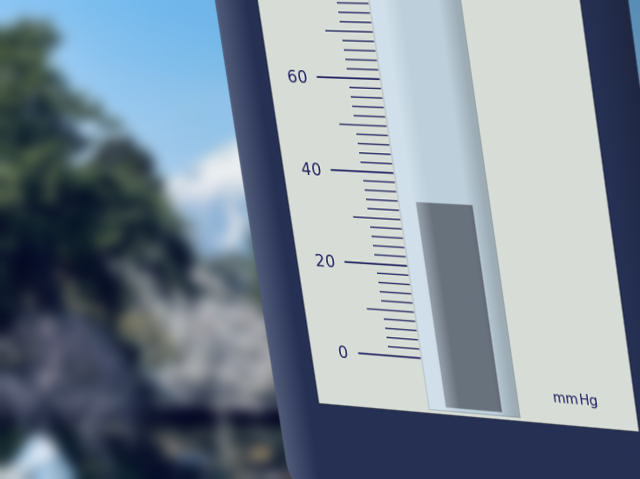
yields 34 mmHg
